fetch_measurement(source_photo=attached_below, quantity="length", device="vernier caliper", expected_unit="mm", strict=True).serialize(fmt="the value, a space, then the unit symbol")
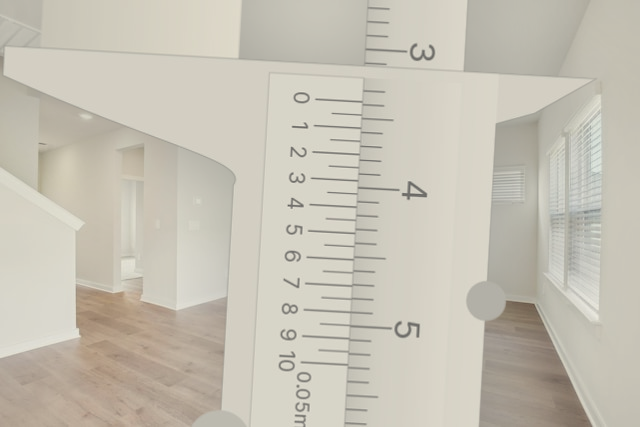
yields 33.8 mm
